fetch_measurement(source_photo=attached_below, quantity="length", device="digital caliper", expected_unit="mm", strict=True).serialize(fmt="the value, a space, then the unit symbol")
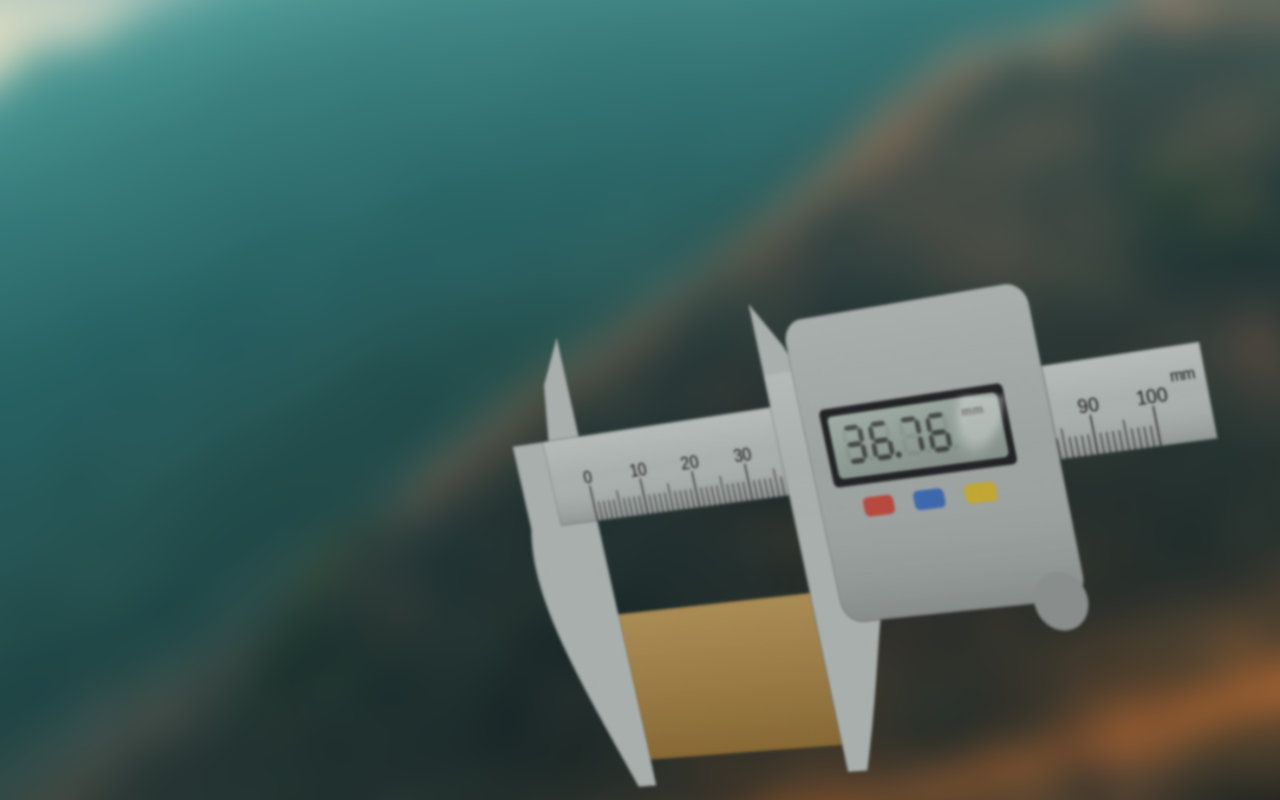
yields 36.76 mm
